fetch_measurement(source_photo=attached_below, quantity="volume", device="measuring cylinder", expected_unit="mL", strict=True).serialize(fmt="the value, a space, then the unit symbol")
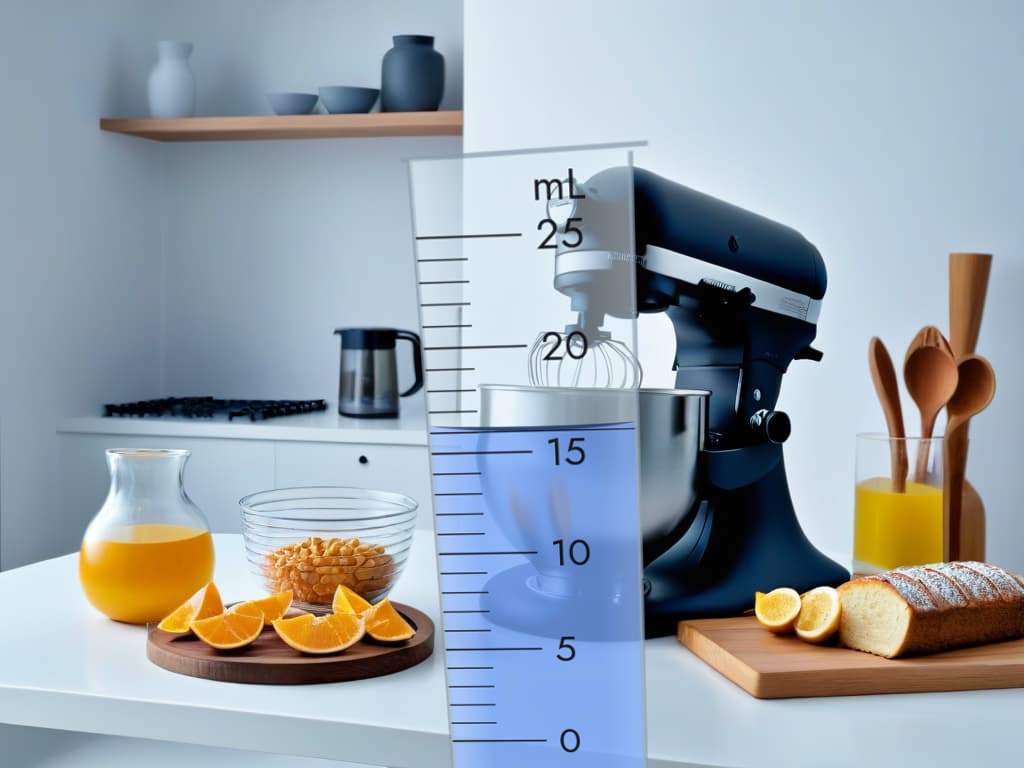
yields 16 mL
